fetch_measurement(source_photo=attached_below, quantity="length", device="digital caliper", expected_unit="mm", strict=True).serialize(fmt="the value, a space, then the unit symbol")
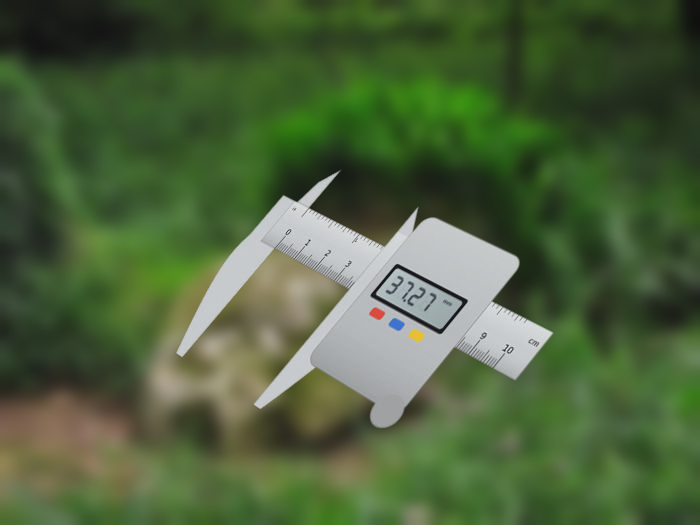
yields 37.27 mm
